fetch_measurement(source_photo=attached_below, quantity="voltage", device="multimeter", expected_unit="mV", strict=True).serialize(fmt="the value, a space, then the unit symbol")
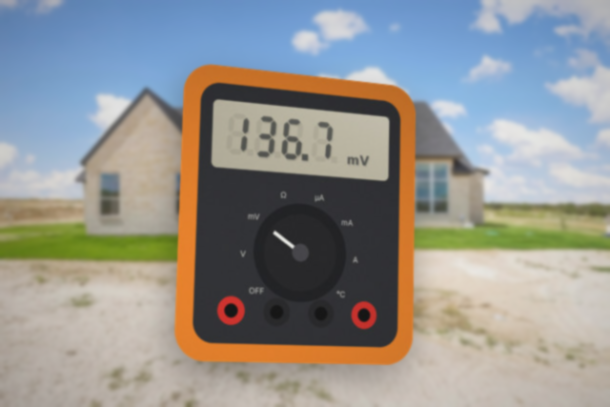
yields 136.7 mV
